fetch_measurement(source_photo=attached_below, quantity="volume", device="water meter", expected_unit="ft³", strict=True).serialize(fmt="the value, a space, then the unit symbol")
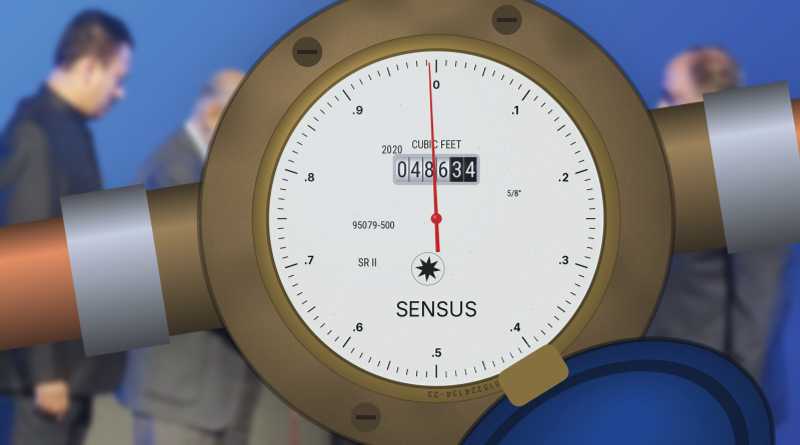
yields 48633.99 ft³
